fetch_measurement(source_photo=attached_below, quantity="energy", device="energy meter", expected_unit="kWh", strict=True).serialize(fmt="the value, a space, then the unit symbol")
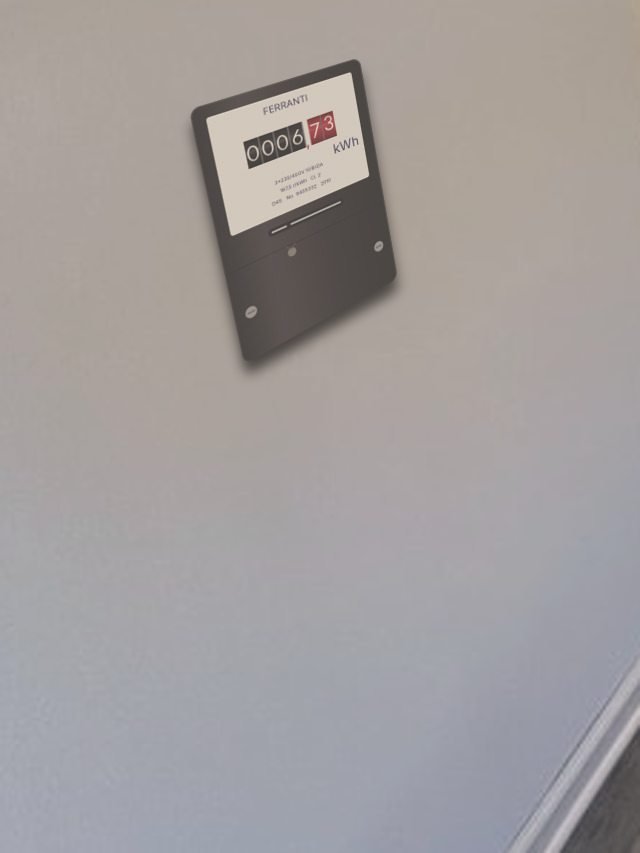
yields 6.73 kWh
